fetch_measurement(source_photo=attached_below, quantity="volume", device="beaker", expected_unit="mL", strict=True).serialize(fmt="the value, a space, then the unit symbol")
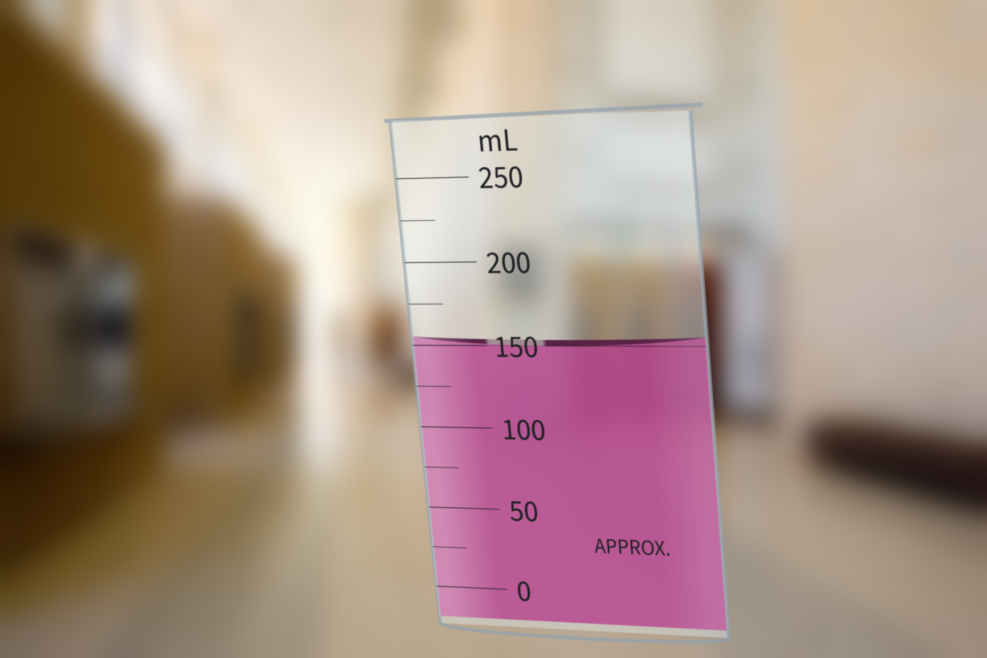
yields 150 mL
